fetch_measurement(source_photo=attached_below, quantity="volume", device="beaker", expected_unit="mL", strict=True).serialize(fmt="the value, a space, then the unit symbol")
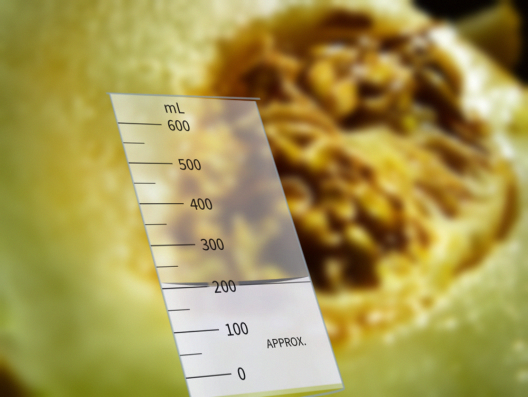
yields 200 mL
